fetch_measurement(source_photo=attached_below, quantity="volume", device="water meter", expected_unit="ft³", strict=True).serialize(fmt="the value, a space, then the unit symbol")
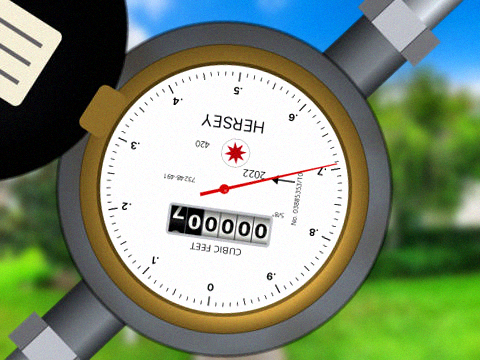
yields 6.69 ft³
